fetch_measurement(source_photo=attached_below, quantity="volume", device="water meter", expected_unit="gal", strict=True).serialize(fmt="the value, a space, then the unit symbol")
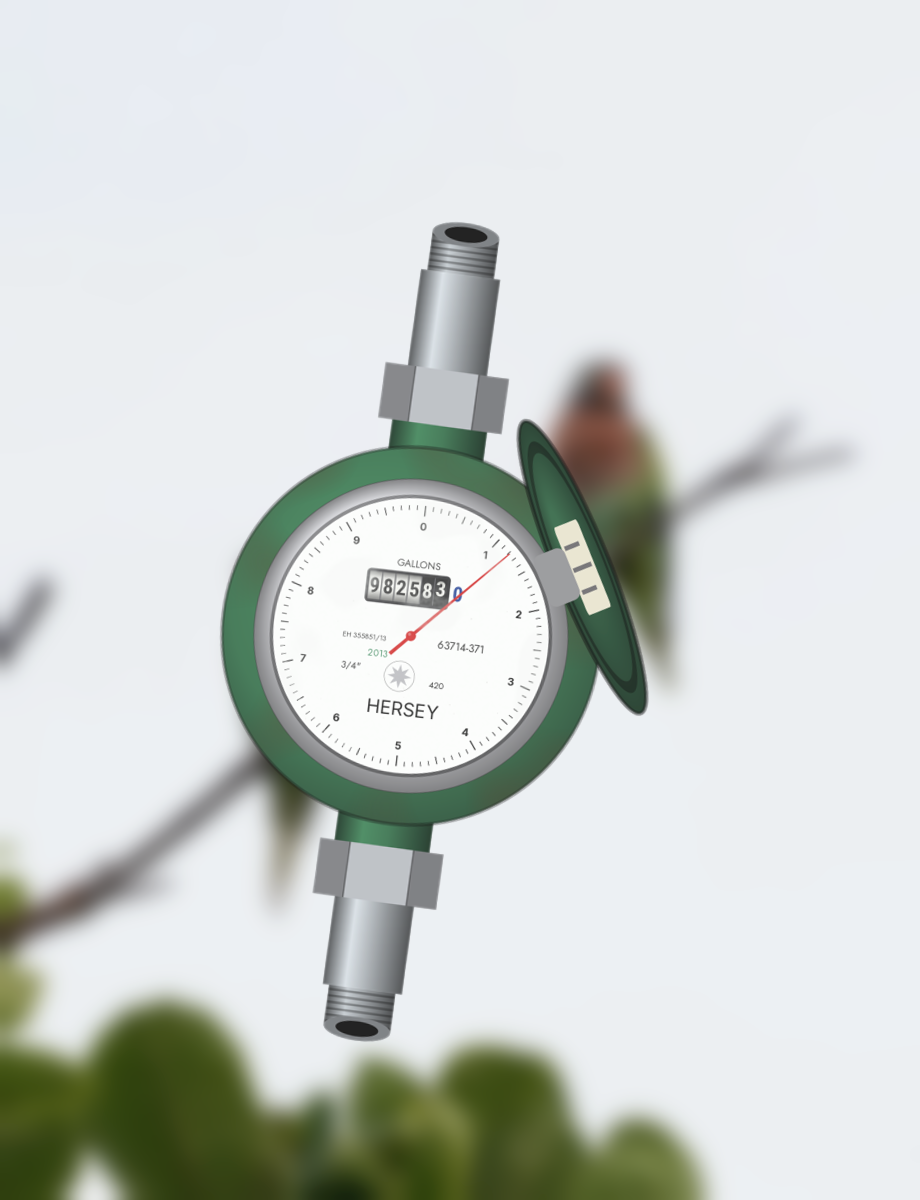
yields 9825831.2 gal
